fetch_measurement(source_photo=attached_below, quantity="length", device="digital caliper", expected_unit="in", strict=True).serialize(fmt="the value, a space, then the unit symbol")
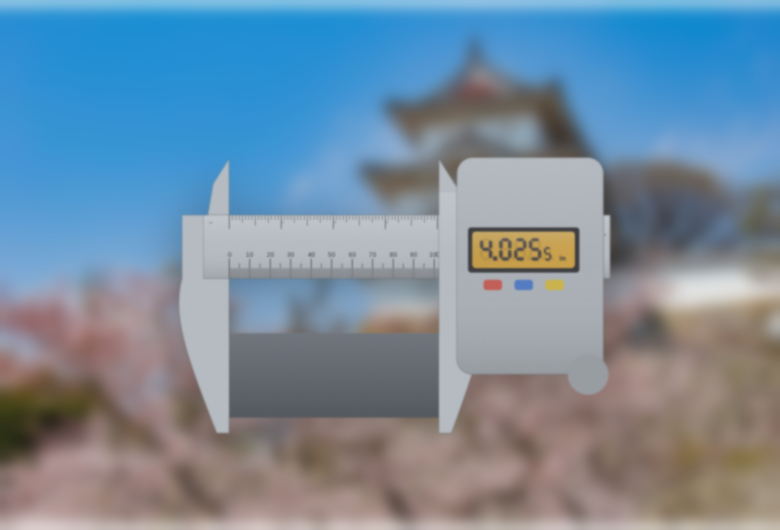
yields 4.0255 in
